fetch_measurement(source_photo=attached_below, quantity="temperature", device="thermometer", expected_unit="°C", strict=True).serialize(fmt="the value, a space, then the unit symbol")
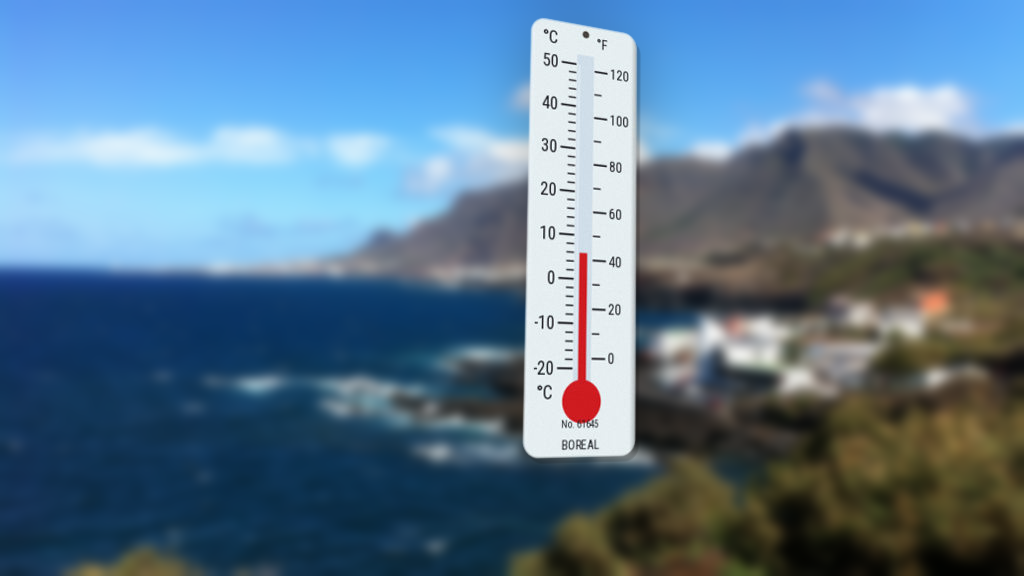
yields 6 °C
